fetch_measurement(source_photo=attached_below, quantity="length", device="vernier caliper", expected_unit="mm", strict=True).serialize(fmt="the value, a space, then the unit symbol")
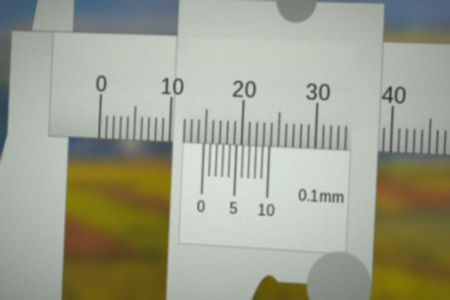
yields 14.8 mm
